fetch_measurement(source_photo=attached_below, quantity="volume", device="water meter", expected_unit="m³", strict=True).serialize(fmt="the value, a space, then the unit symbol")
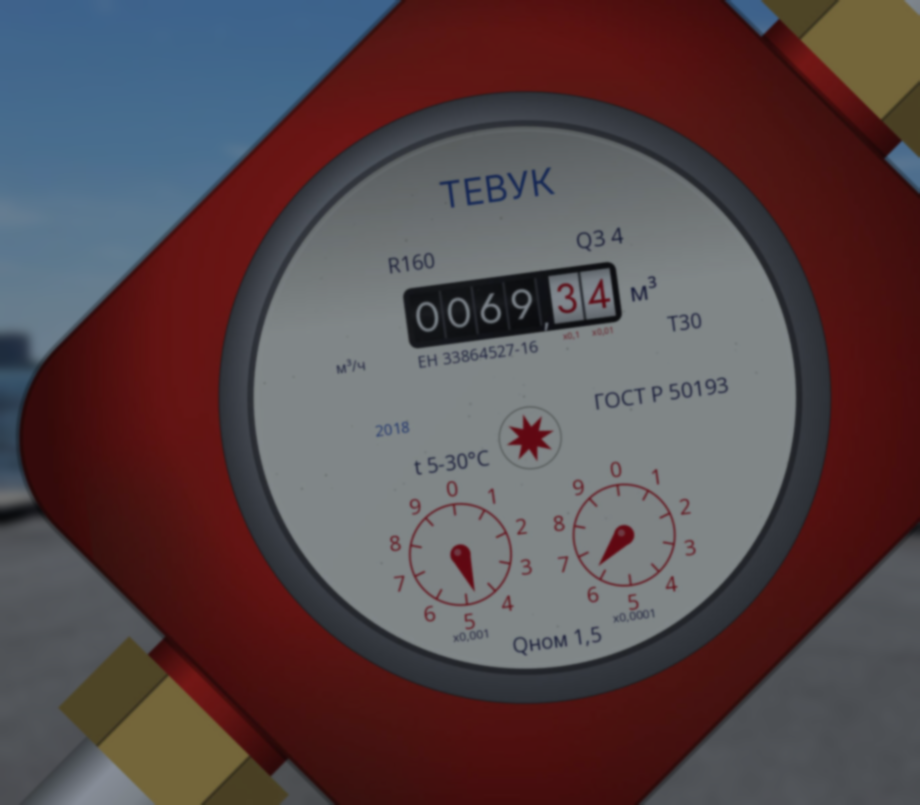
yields 69.3446 m³
